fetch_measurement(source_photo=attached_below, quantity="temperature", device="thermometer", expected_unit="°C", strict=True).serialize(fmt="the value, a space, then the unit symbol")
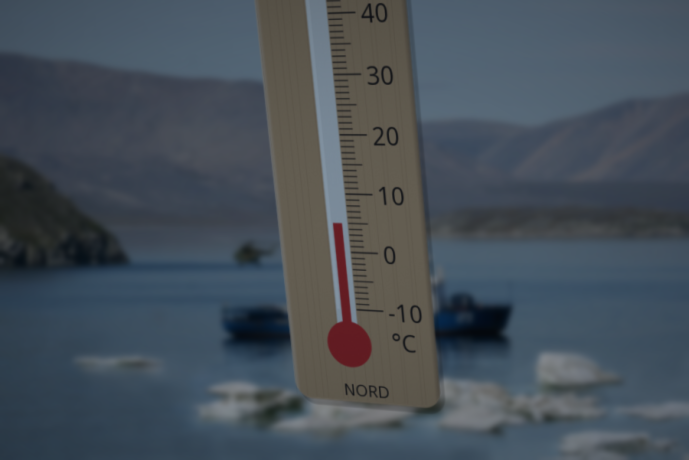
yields 5 °C
